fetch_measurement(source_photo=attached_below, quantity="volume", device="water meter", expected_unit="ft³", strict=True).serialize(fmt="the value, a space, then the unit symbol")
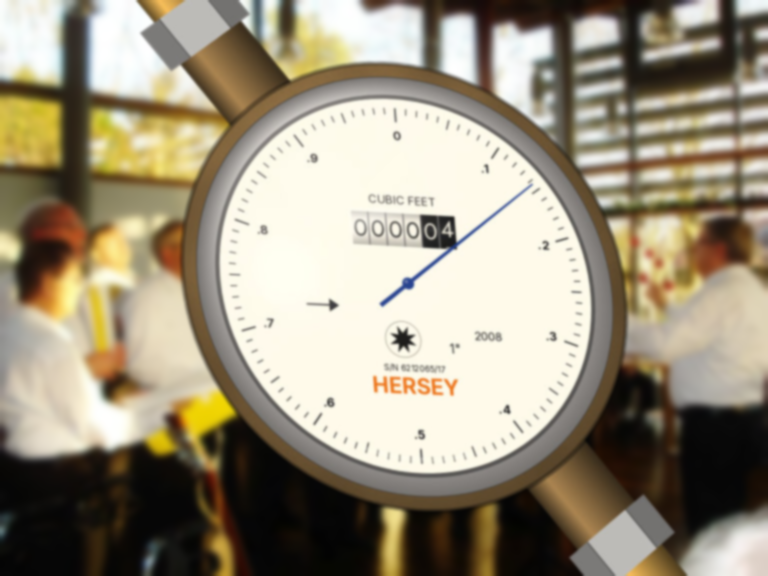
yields 4.14 ft³
